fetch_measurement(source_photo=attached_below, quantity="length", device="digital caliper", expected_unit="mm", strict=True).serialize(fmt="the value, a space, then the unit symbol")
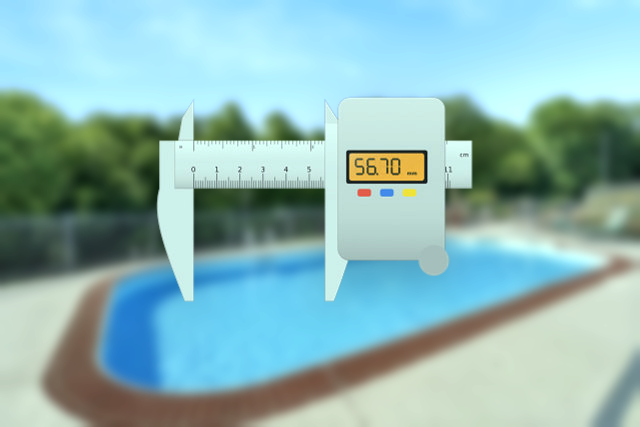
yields 56.70 mm
